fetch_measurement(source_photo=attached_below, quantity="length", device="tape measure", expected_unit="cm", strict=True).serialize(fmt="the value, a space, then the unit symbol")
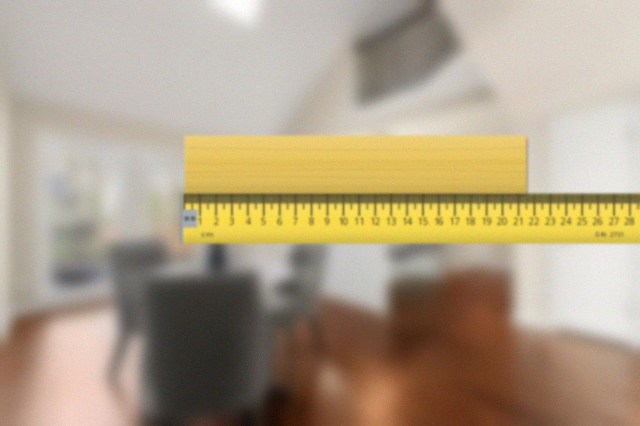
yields 21.5 cm
